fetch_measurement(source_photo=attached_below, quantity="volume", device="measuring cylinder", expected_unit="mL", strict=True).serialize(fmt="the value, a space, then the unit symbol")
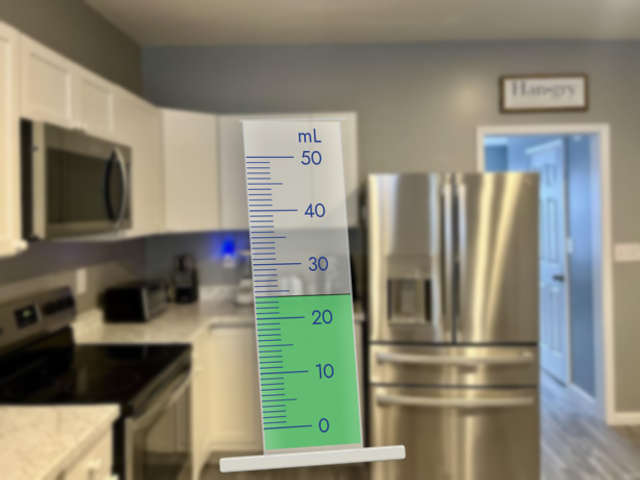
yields 24 mL
